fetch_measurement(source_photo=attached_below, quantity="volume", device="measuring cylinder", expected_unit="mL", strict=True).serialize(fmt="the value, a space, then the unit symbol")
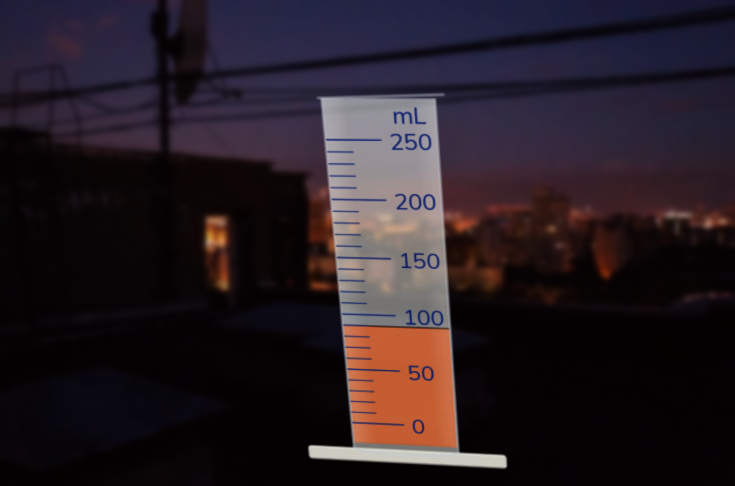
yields 90 mL
